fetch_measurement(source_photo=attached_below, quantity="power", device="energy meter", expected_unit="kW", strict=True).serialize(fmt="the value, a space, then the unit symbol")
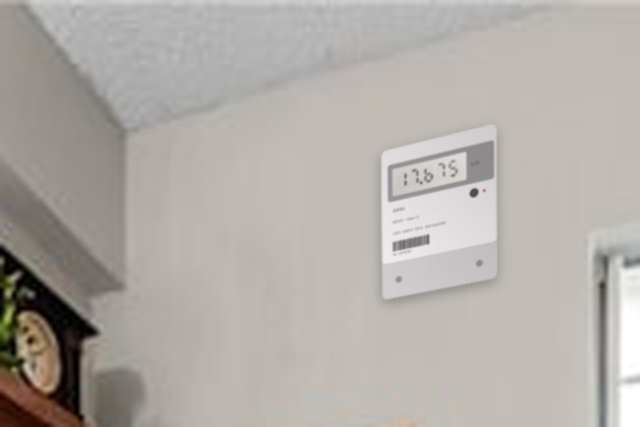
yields 17.675 kW
